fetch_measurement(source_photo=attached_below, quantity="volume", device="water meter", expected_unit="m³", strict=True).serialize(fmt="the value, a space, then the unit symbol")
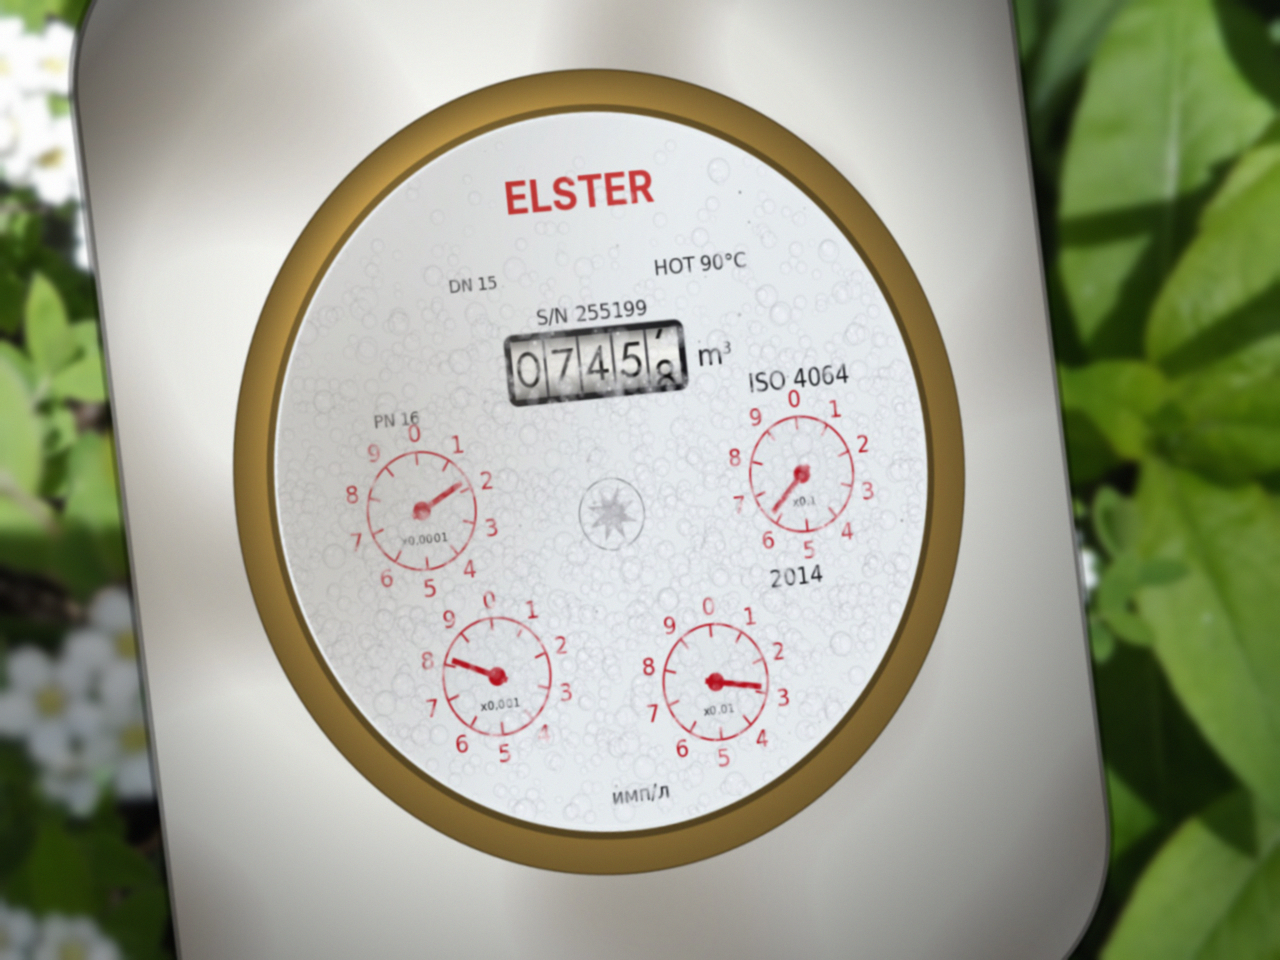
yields 7457.6281 m³
